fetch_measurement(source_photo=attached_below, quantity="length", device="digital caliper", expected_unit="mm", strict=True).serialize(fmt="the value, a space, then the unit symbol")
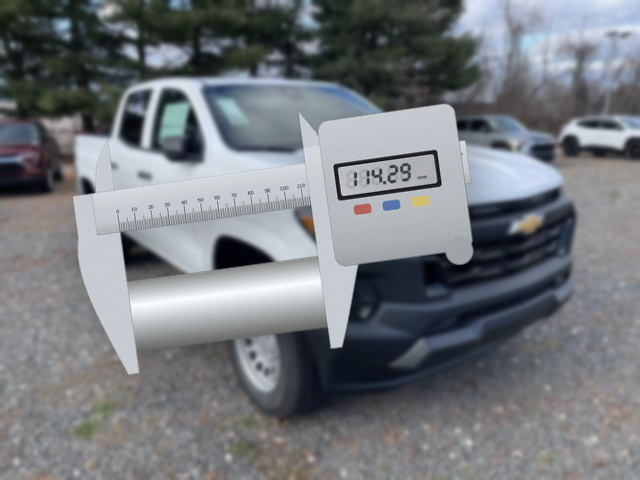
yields 114.29 mm
